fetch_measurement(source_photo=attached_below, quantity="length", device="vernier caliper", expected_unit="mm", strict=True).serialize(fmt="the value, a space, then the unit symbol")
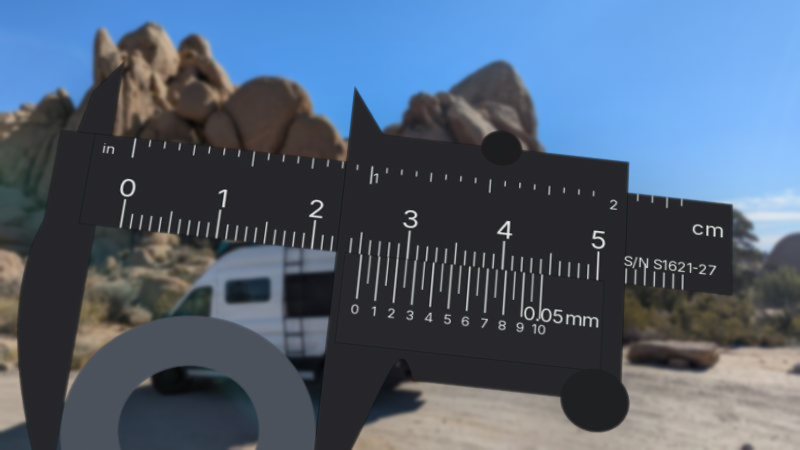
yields 25.2 mm
